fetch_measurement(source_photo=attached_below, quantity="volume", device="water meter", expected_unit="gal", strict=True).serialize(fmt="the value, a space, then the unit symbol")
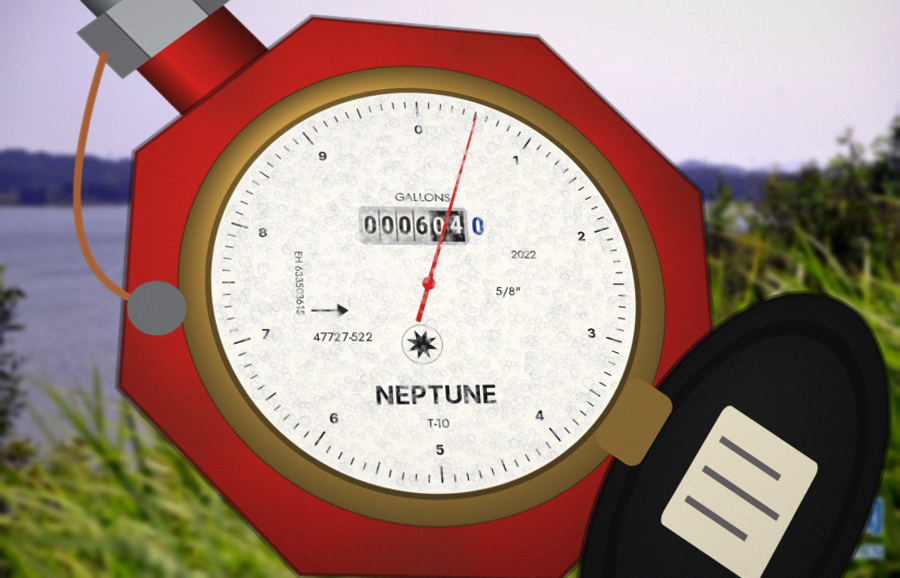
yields 6040.5 gal
